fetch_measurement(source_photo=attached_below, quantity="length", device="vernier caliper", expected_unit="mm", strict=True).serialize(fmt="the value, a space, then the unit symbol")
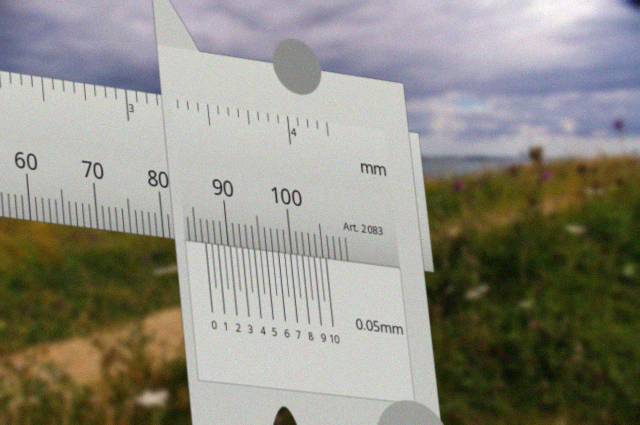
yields 86.5 mm
